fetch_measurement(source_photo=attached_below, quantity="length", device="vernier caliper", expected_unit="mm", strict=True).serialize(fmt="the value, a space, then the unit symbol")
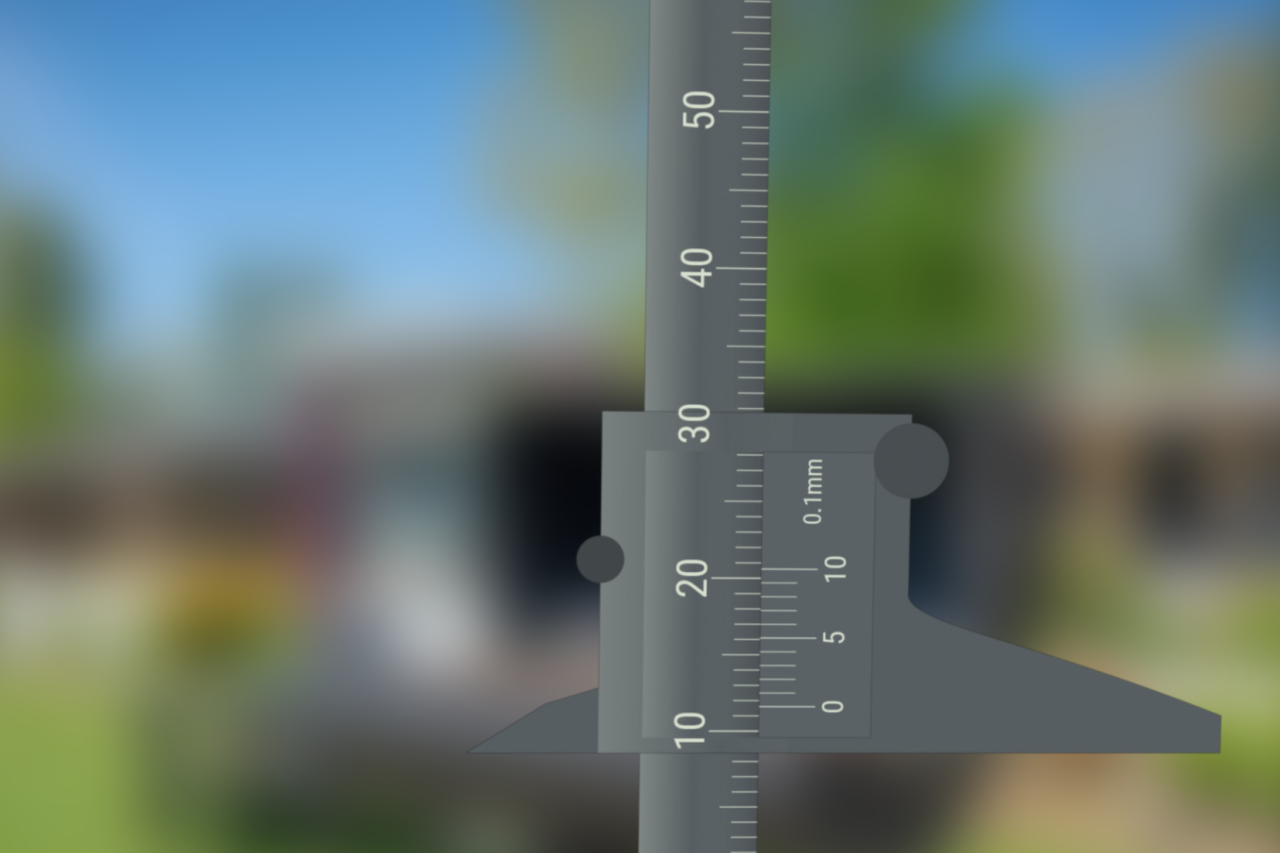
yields 11.6 mm
